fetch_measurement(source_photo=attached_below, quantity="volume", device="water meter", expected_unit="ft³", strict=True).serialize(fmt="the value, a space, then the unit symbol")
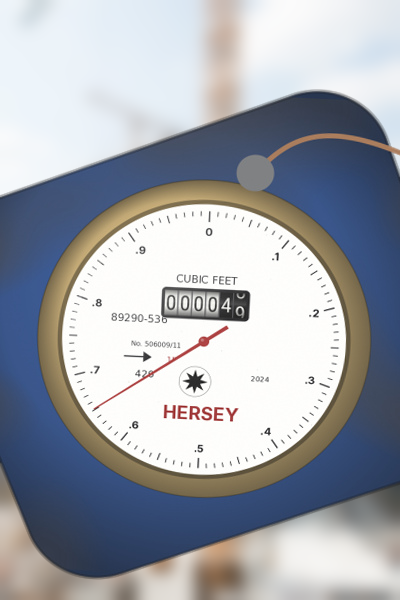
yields 48.65 ft³
